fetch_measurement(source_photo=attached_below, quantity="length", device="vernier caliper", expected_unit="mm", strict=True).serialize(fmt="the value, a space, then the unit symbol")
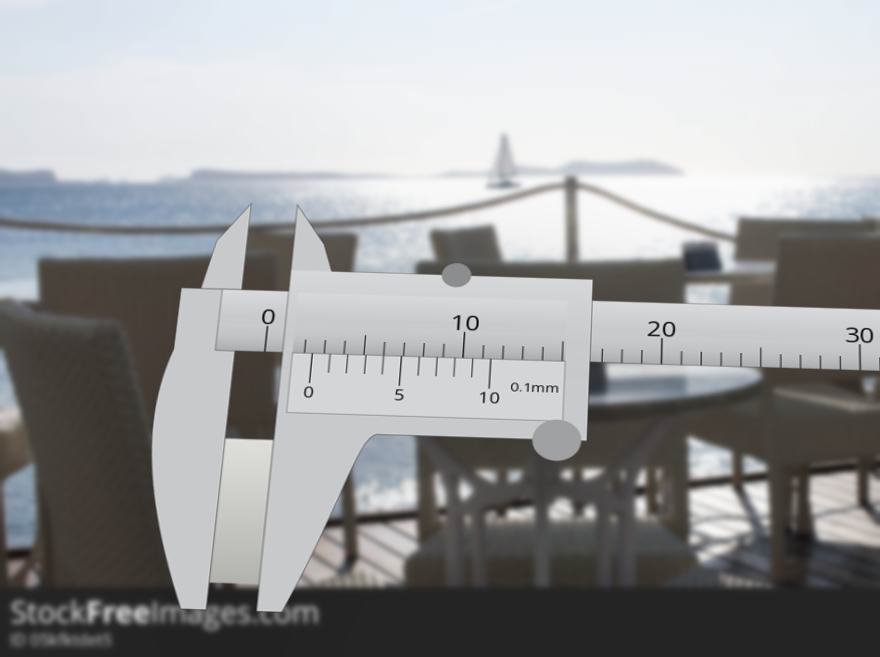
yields 2.4 mm
